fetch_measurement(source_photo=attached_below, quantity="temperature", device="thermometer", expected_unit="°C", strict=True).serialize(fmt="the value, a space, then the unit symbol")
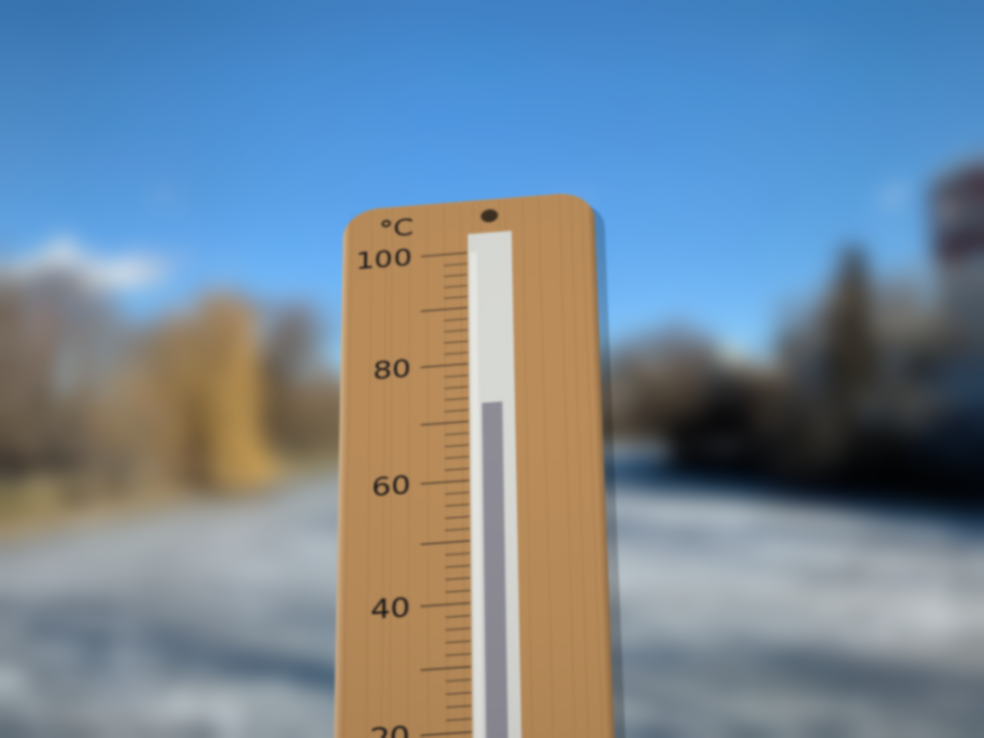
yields 73 °C
